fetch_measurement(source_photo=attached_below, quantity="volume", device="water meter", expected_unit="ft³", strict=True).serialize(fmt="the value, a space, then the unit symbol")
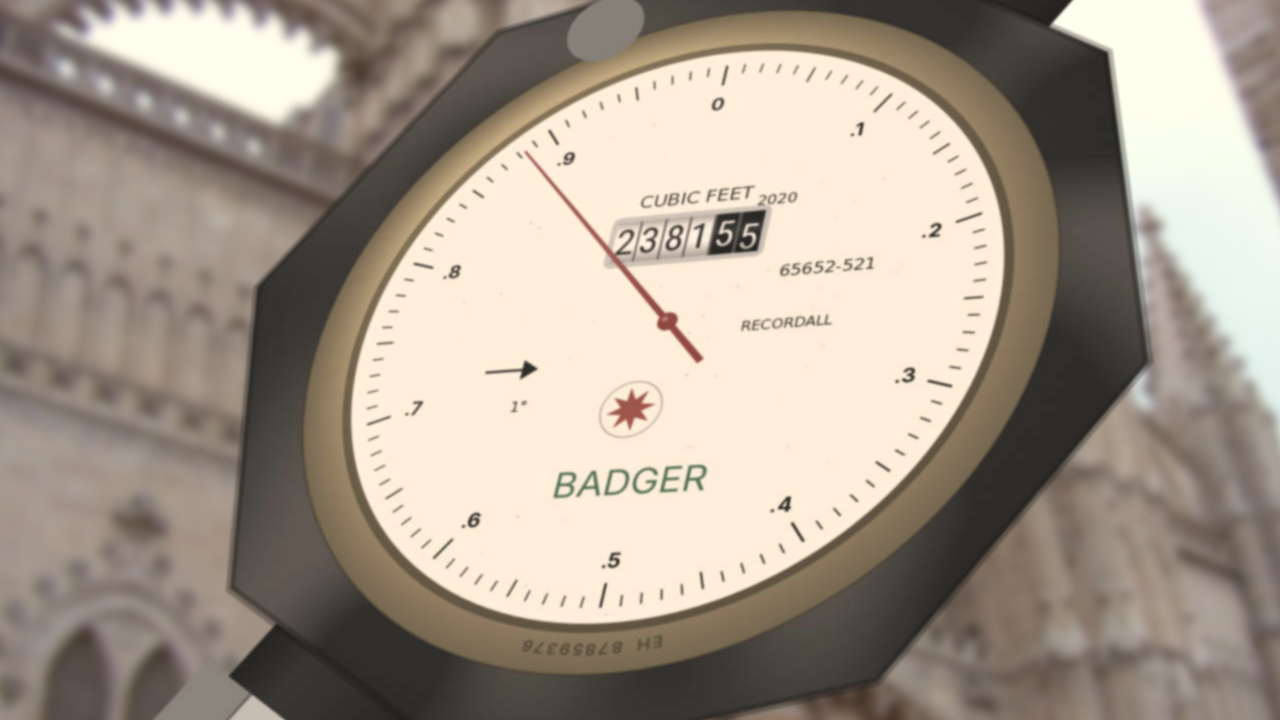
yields 238154.88 ft³
